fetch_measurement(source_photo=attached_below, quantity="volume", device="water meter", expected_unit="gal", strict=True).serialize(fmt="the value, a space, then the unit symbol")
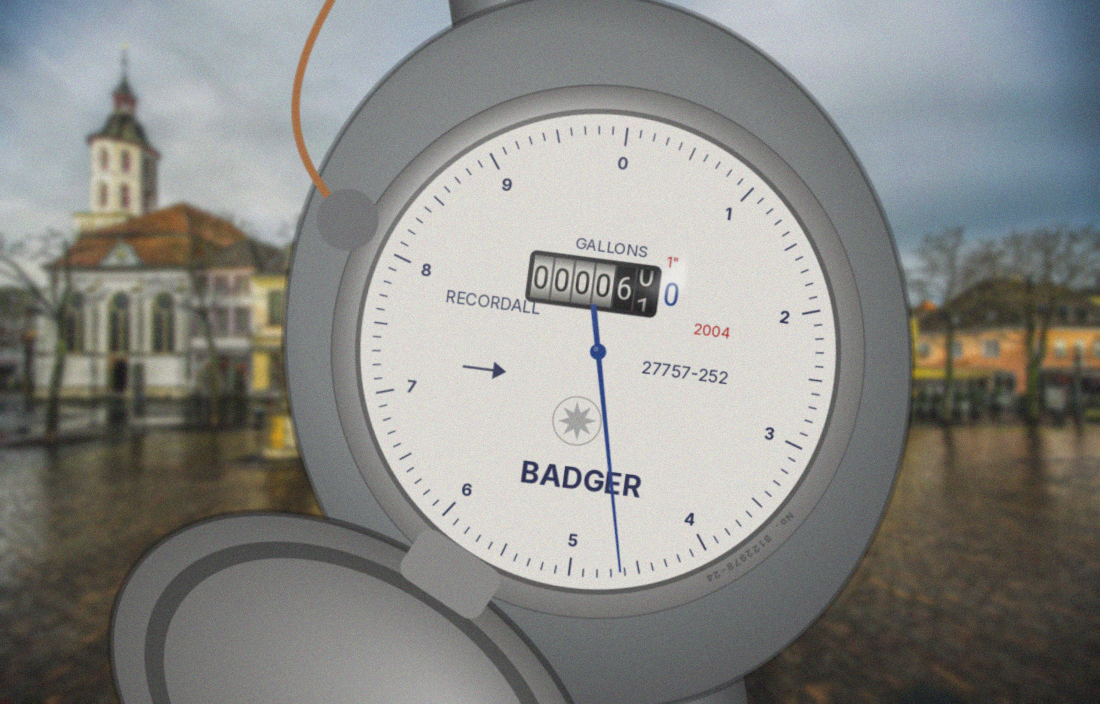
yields 604.6 gal
